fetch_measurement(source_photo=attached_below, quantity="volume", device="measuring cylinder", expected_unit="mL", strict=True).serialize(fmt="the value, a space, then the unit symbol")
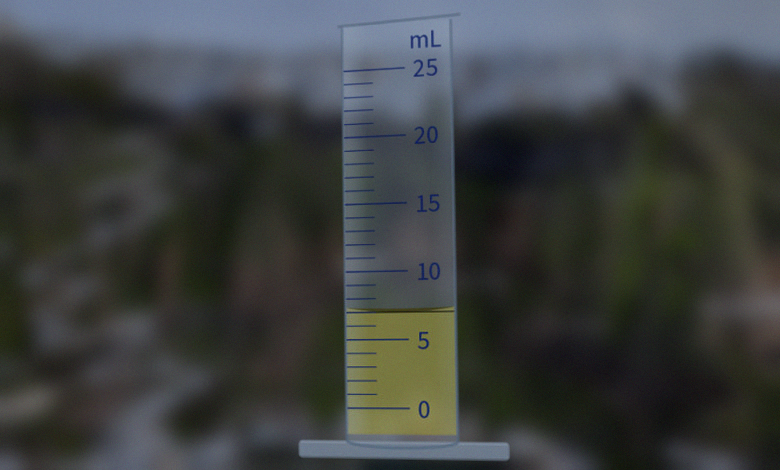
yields 7 mL
